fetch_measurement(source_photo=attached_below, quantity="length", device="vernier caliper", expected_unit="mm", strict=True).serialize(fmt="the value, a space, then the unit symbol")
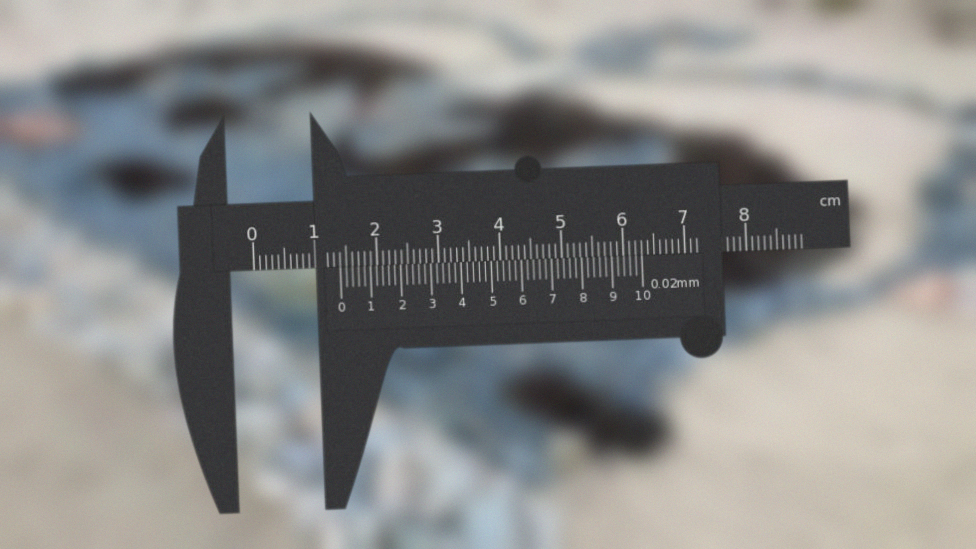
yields 14.0 mm
